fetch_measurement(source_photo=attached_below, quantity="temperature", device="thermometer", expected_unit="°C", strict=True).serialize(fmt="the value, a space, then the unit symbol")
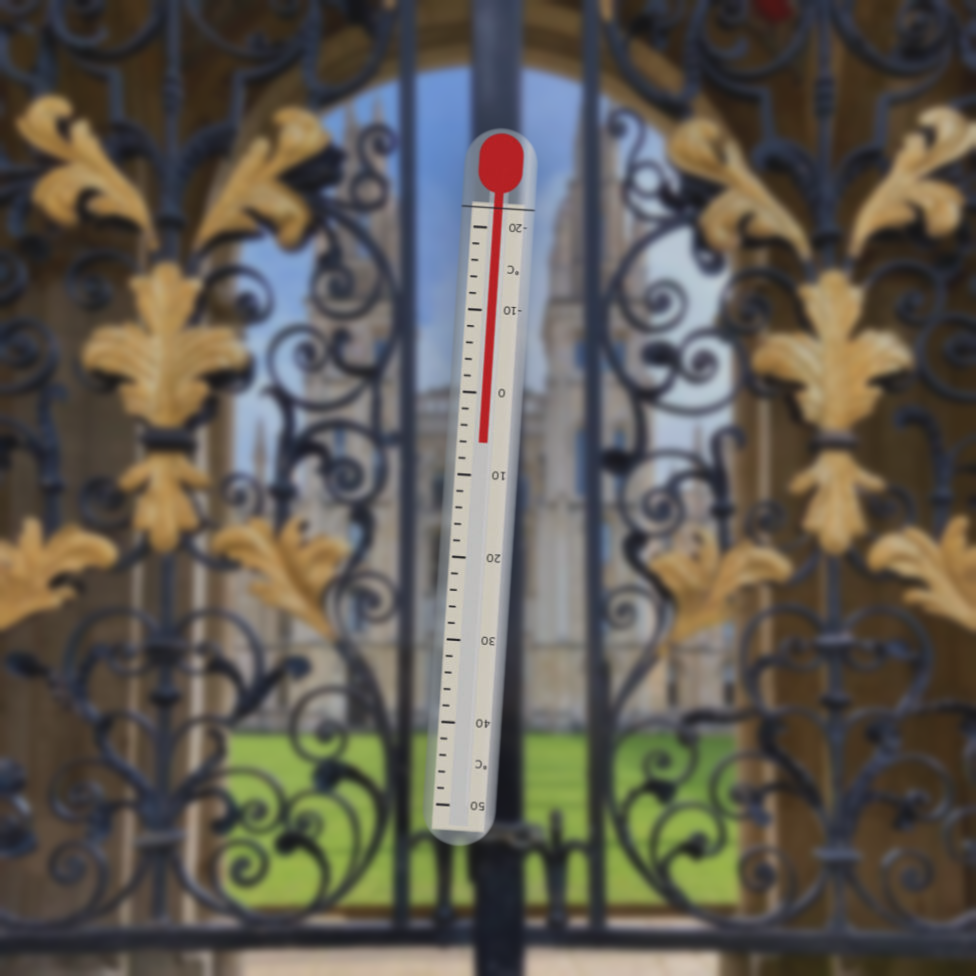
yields 6 °C
